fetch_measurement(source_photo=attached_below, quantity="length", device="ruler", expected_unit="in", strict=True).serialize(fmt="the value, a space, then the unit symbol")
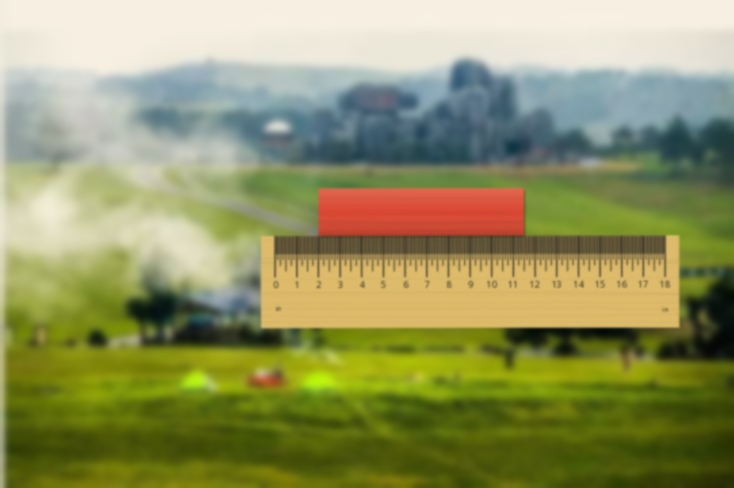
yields 9.5 in
